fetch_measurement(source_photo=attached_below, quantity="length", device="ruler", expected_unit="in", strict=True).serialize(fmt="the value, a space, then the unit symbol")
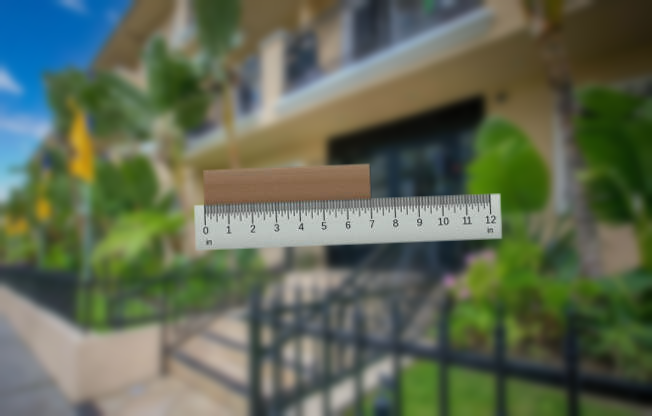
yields 7 in
